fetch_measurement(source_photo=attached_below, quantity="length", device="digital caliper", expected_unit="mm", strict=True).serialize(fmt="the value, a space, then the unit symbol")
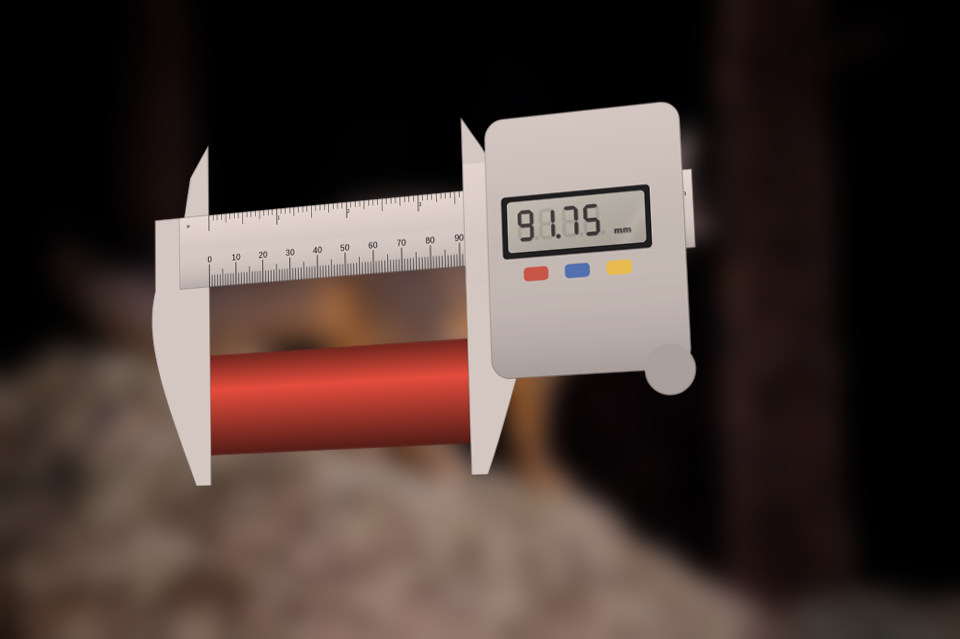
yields 91.75 mm
